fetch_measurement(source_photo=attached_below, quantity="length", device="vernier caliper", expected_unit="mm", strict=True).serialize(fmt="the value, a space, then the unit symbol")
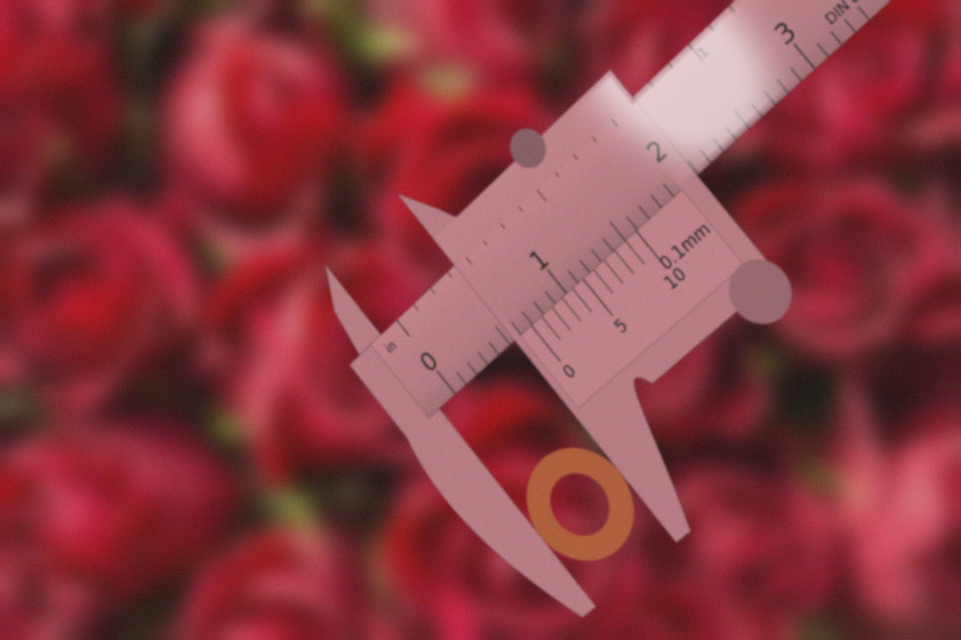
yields 6.9 mm
